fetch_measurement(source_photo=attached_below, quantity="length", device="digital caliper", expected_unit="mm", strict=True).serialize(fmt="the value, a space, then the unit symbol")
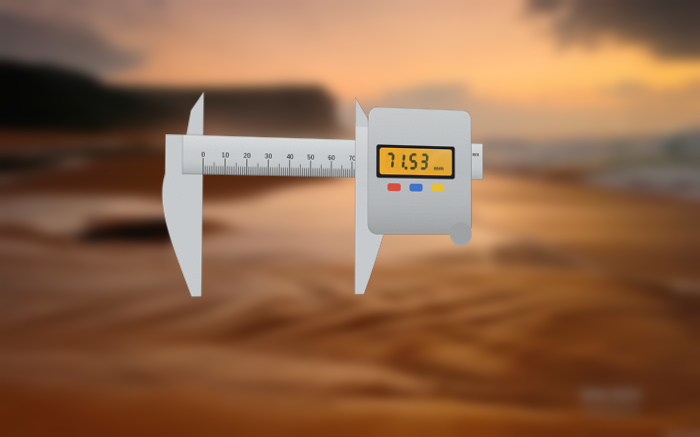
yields 71.53 mm
